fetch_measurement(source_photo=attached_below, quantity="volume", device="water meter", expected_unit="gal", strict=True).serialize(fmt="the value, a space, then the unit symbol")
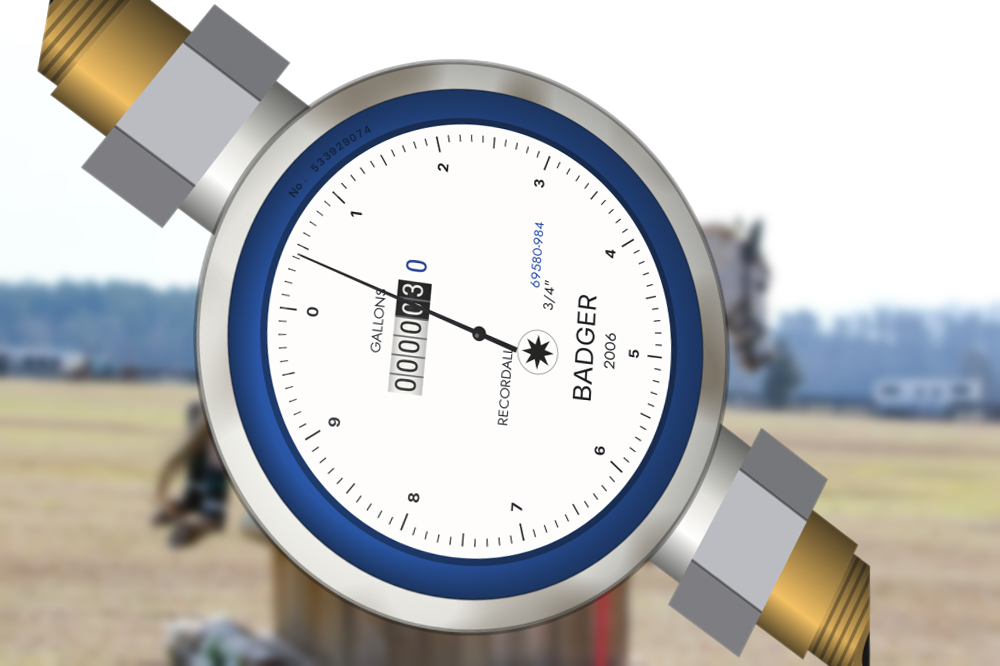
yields 30.4 gal
